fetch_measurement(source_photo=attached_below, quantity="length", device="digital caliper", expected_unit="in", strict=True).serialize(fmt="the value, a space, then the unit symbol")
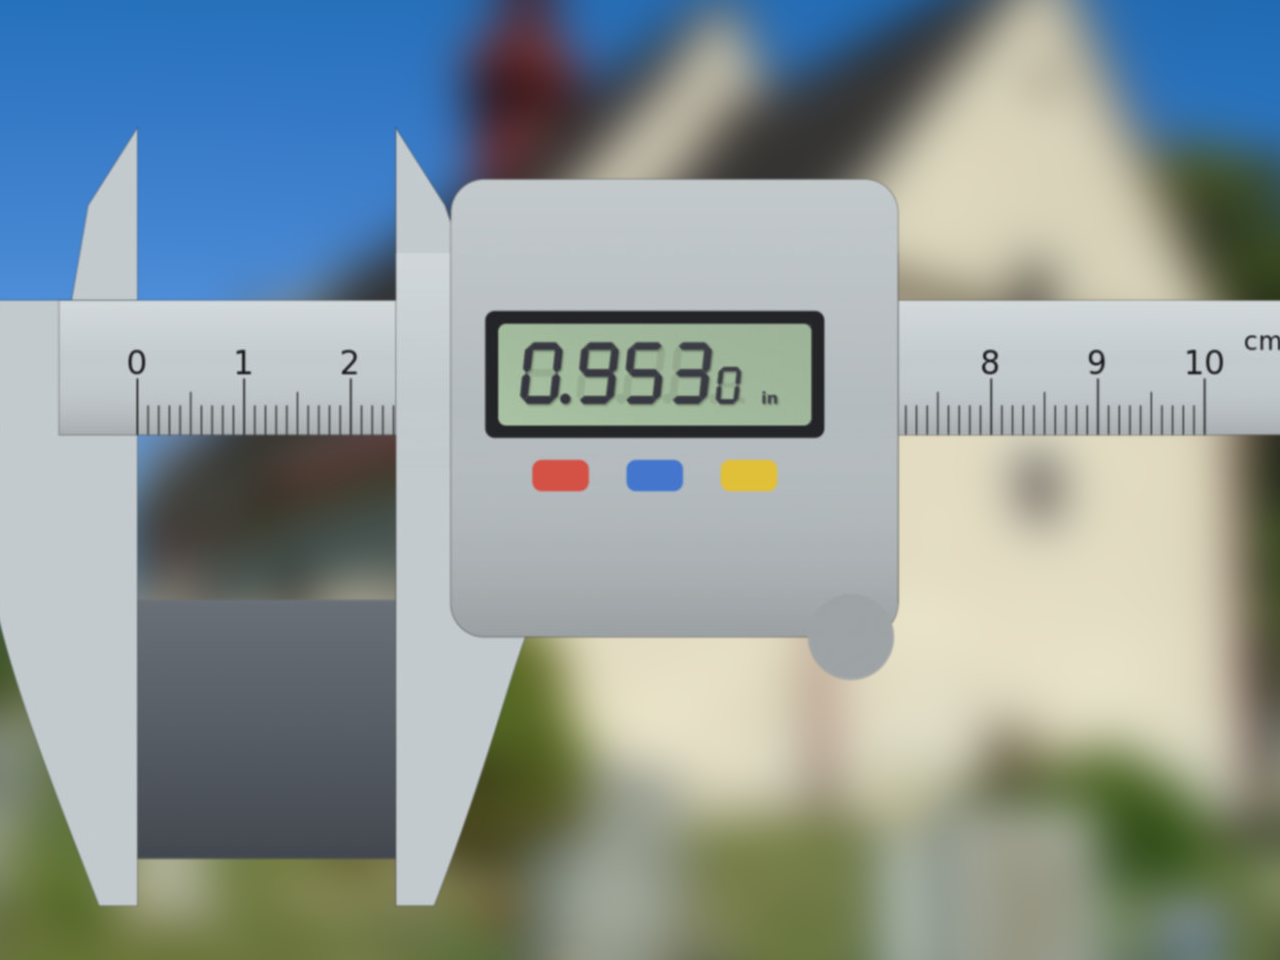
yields 0.9530 in
